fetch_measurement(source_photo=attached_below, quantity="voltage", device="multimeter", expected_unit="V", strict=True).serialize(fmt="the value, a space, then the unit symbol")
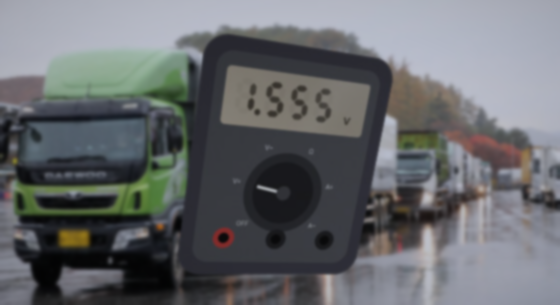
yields 1.555 V
